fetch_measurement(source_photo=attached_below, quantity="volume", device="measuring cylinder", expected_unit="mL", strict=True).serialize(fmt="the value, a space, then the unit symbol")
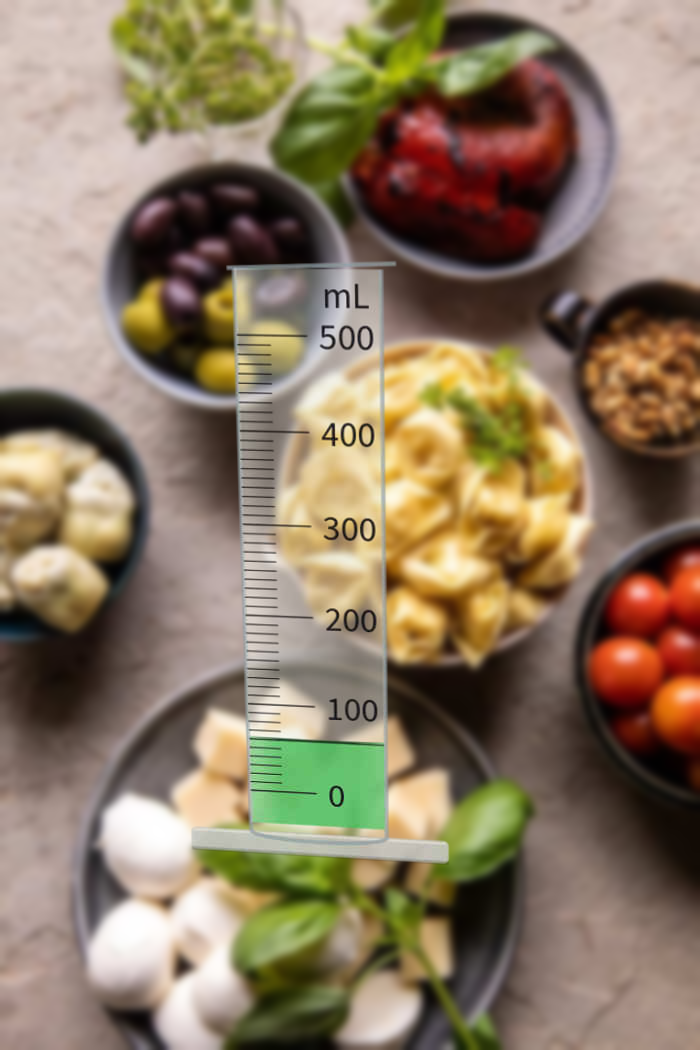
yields 60 mL
